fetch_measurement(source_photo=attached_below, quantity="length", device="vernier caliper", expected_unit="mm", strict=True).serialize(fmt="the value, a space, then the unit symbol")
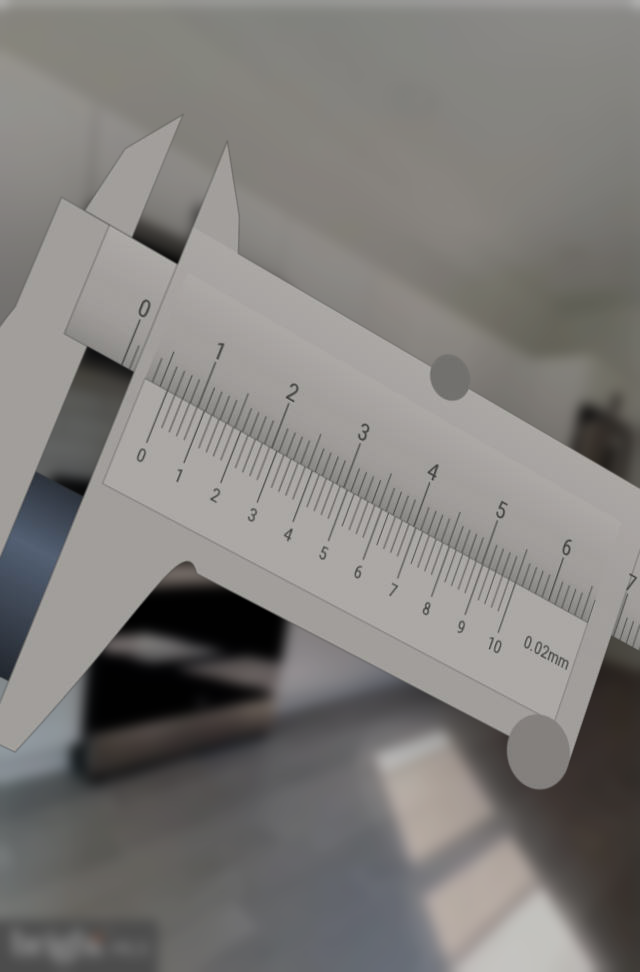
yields 6.0 mm
